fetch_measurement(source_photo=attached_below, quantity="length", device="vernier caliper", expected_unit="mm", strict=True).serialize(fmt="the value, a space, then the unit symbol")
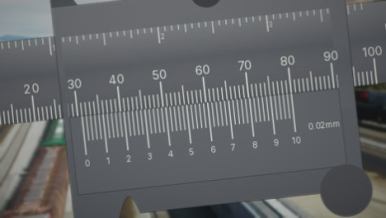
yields 31.0 mm
